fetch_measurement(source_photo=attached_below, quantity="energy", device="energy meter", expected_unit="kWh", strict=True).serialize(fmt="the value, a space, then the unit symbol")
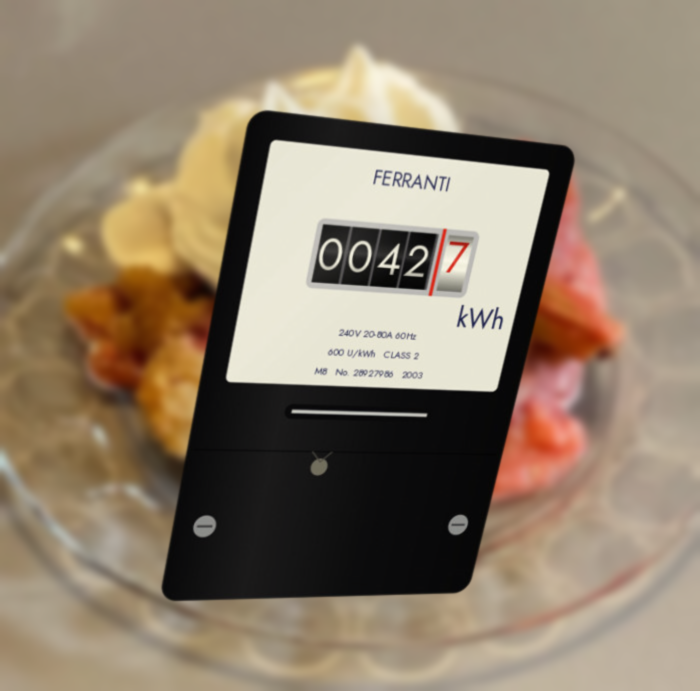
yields 42.7 kWh
